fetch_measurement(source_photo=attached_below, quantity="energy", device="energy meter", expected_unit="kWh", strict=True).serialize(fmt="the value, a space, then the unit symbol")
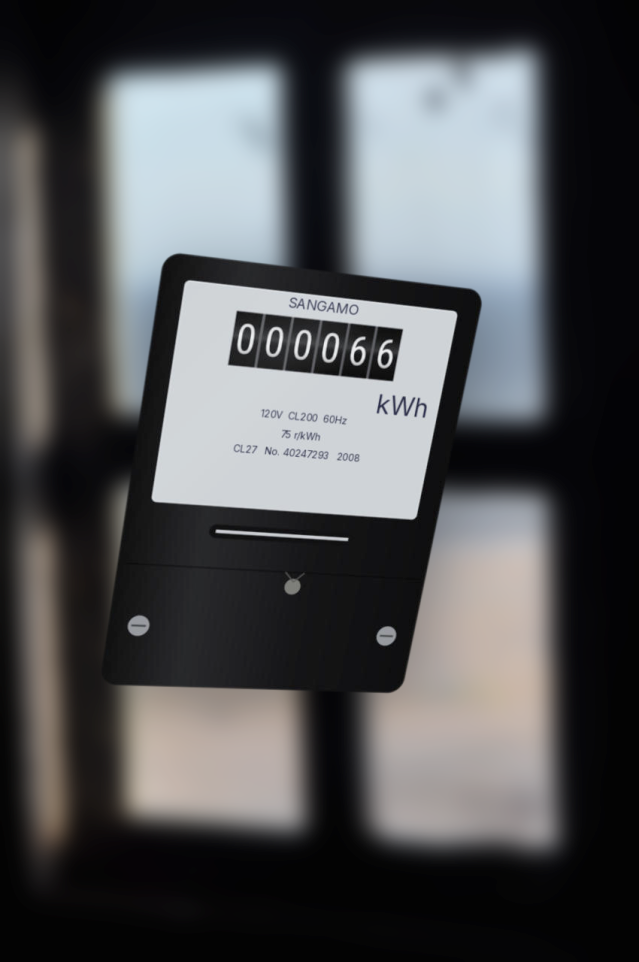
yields 66 kWh
